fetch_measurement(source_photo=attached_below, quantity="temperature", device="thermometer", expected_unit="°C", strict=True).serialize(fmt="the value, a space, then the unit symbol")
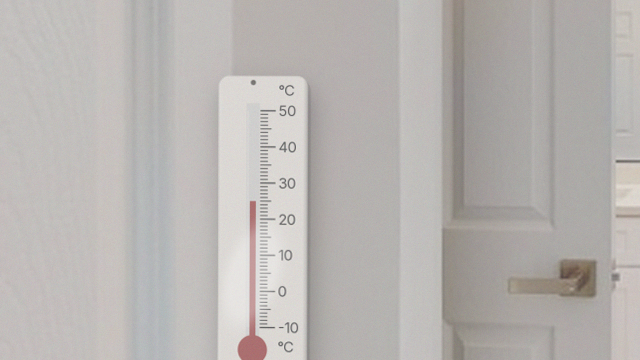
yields 25 °C
